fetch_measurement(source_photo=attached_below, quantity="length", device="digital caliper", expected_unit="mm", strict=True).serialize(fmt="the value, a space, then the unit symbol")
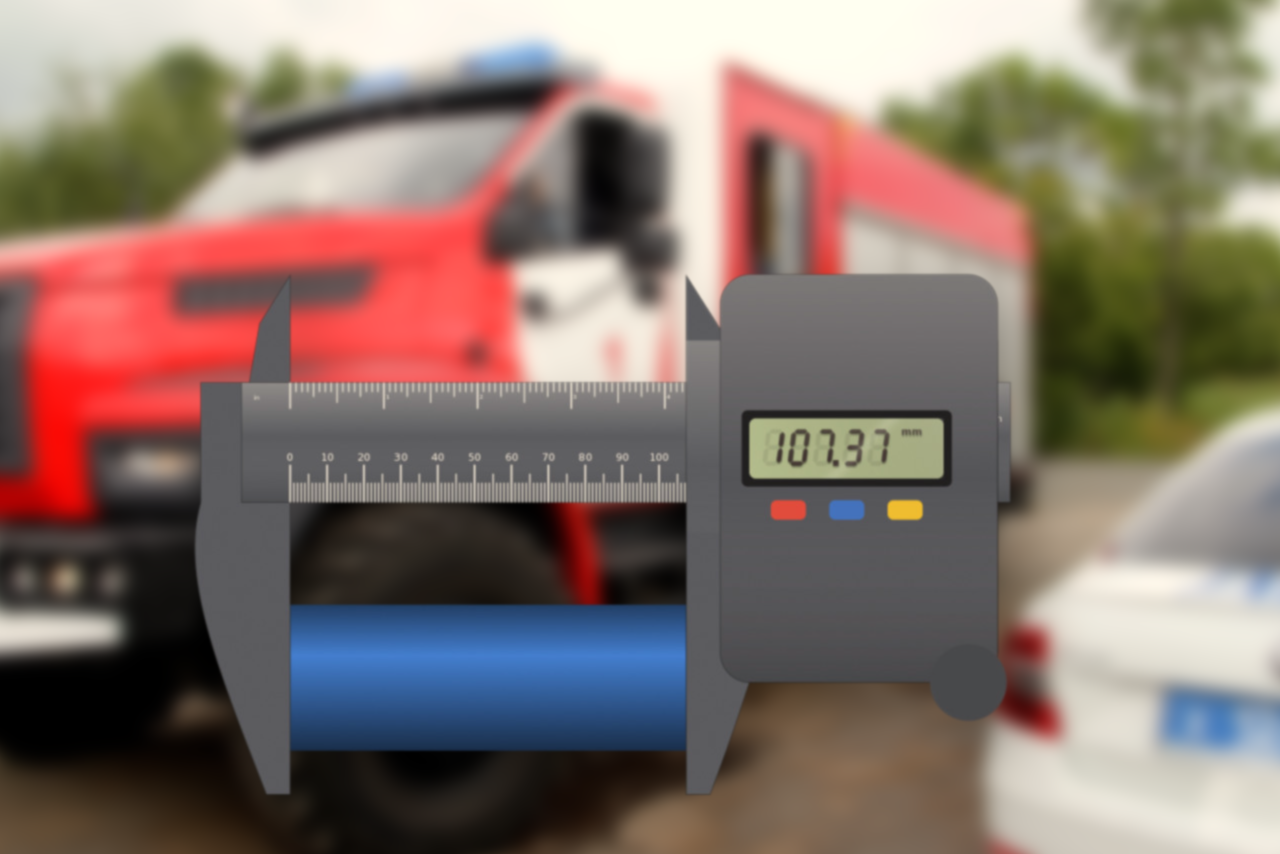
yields 107.37 mm
